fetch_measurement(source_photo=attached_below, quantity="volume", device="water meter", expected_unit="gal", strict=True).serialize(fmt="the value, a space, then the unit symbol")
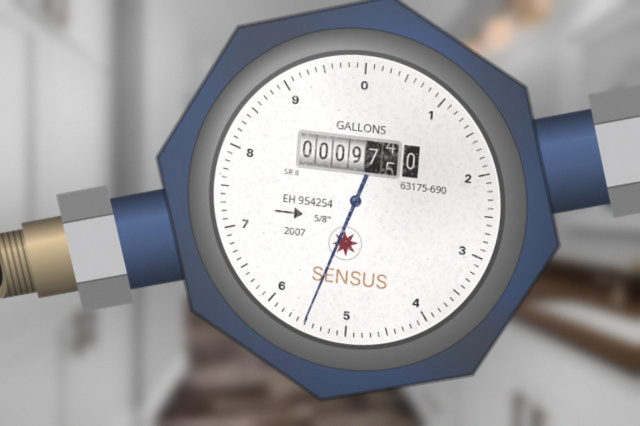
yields 9745.5 gal
